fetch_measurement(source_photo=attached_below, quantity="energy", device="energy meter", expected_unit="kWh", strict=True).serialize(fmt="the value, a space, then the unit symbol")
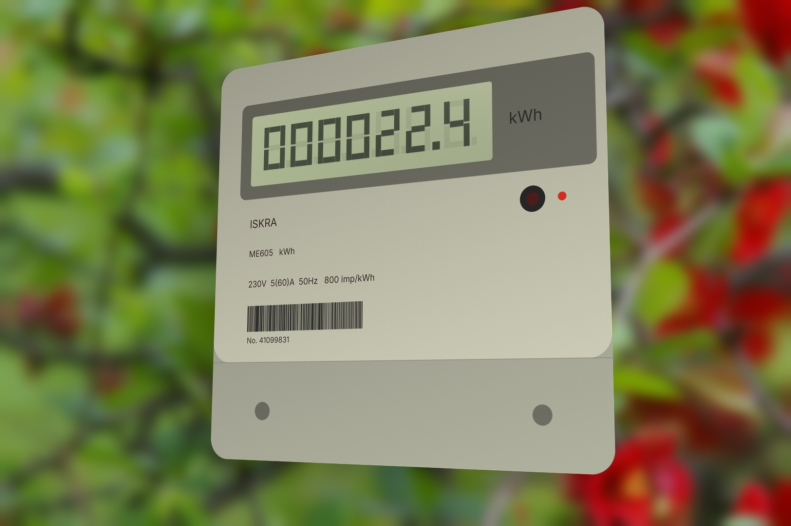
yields 22.4 kWh
